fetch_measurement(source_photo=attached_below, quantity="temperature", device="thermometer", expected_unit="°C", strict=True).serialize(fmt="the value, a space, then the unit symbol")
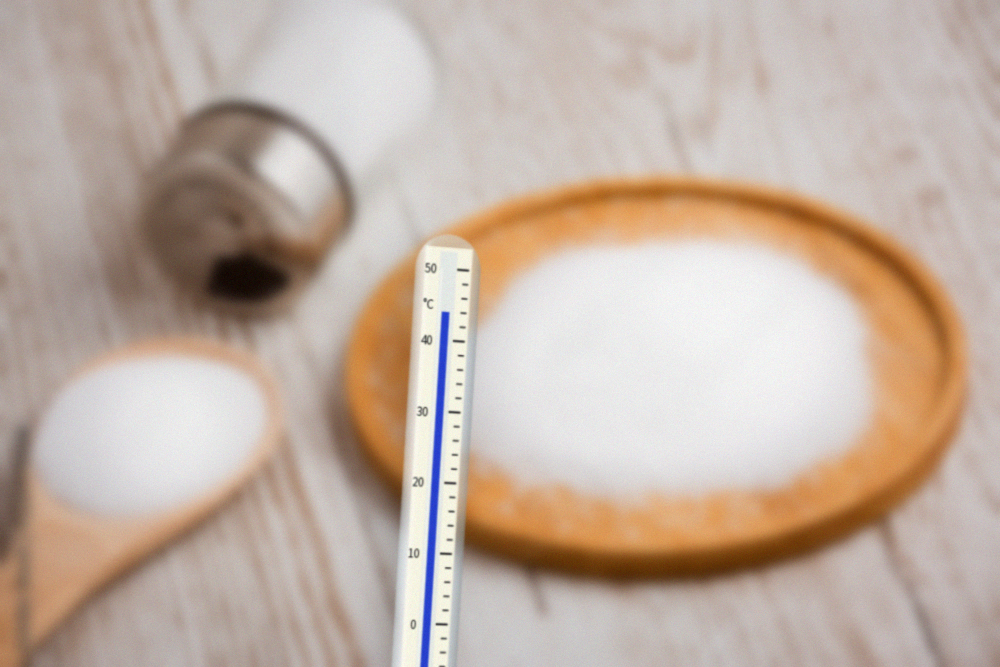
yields 44 °C
